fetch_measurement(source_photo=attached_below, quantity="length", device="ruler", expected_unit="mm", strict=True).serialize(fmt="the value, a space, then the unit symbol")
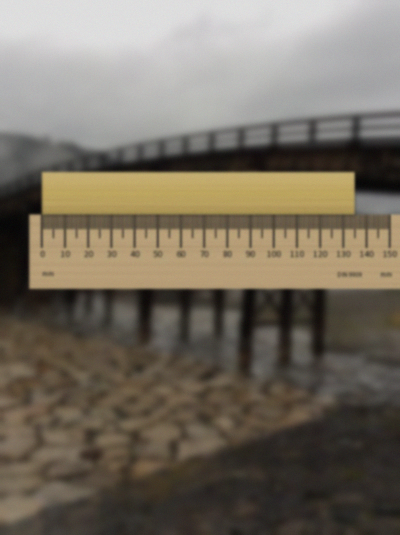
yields 135 mm
